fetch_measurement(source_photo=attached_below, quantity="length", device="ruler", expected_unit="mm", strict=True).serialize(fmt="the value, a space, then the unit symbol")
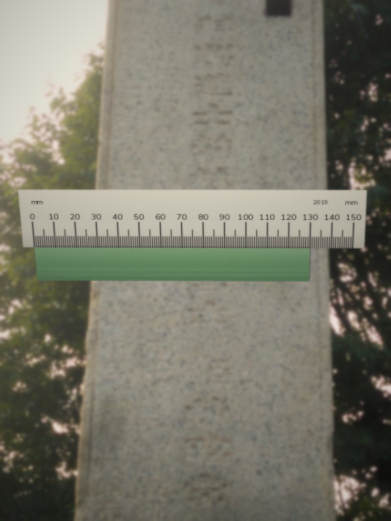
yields 130 mm
